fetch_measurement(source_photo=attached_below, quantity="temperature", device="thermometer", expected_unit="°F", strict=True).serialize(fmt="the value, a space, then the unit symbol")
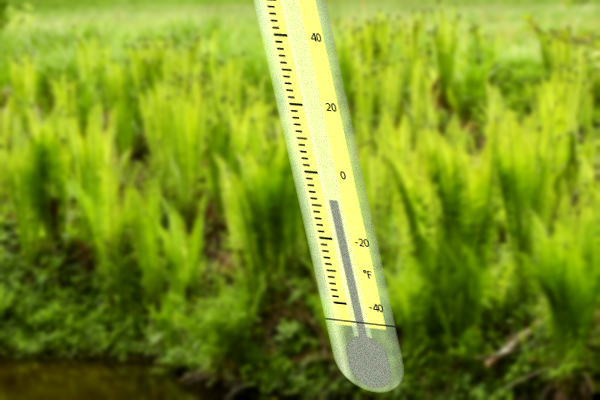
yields -8 °F
